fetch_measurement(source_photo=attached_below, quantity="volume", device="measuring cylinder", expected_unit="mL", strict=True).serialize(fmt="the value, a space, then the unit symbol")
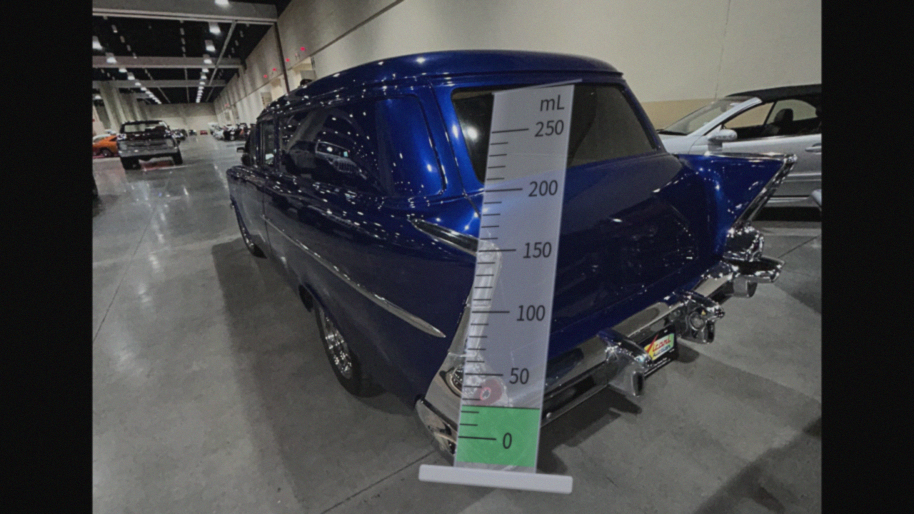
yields 25 mL
